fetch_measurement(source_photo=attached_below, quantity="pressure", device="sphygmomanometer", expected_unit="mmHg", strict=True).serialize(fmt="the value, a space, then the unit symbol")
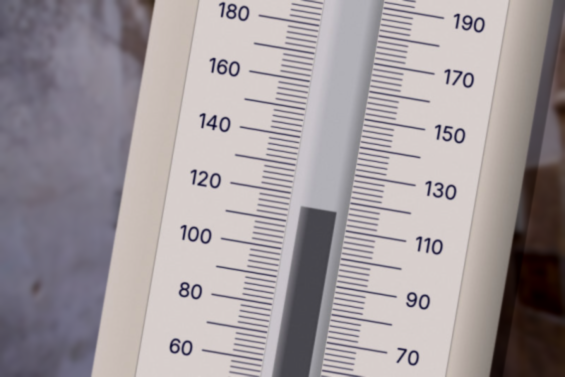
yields 116 mmHg
